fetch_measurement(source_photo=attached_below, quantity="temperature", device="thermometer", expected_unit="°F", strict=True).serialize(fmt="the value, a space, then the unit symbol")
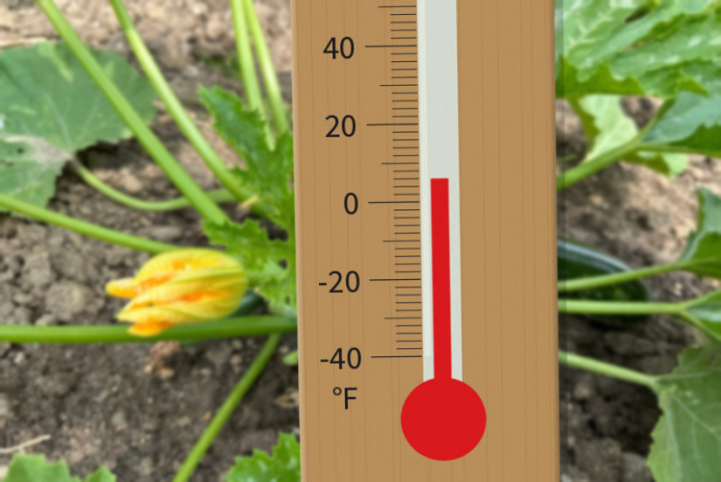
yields 6 °F
